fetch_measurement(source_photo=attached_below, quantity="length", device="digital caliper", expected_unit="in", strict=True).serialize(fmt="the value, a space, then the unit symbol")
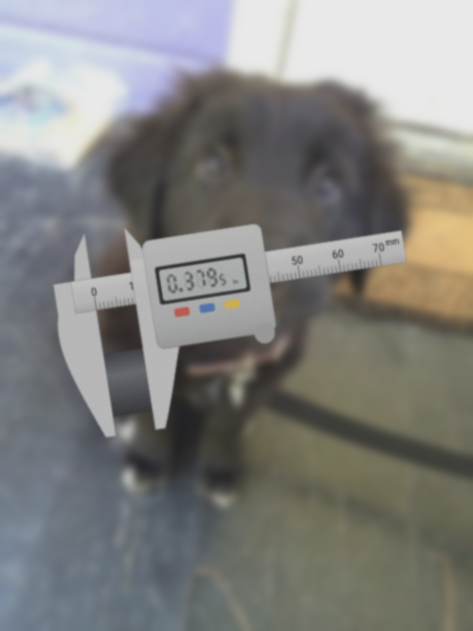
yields 0.3795 in
